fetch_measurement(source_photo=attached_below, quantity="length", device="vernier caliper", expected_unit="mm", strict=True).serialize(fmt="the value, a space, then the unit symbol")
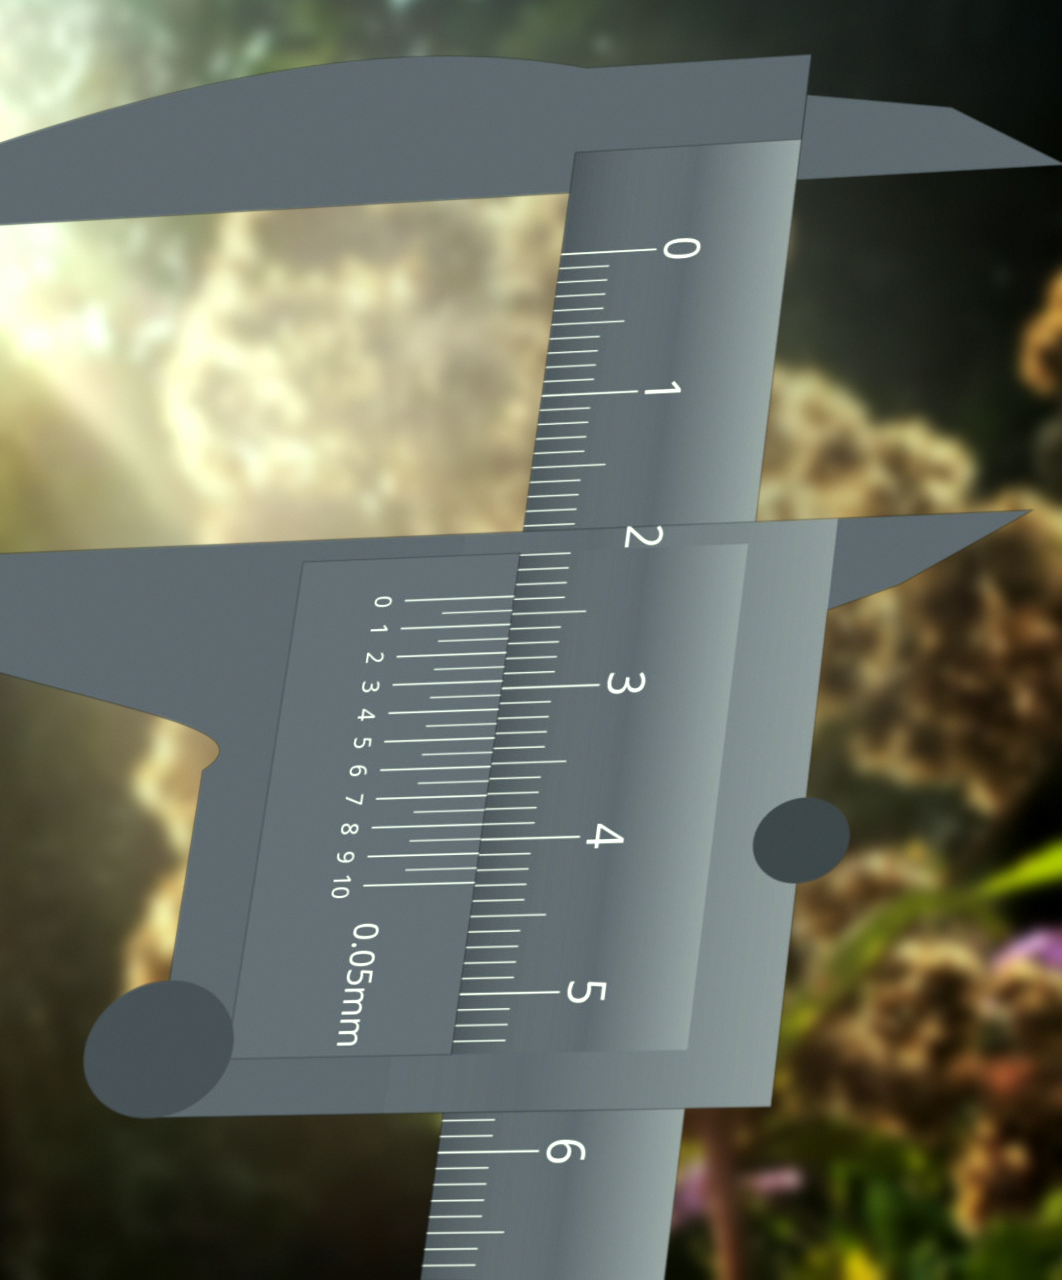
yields 23.8 mm
